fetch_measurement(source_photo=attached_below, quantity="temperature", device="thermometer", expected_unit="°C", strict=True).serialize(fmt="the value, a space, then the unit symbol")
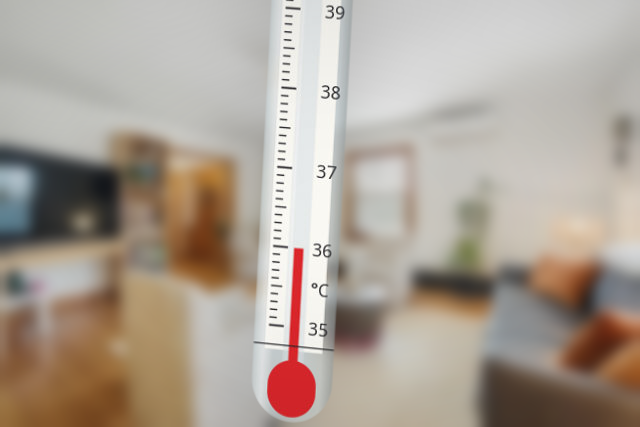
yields 36 °C
